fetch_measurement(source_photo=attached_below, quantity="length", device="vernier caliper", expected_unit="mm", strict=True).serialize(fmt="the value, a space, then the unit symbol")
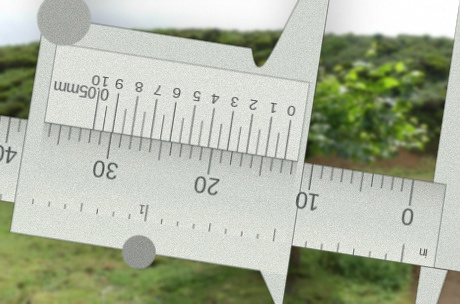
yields 12.8 mm
